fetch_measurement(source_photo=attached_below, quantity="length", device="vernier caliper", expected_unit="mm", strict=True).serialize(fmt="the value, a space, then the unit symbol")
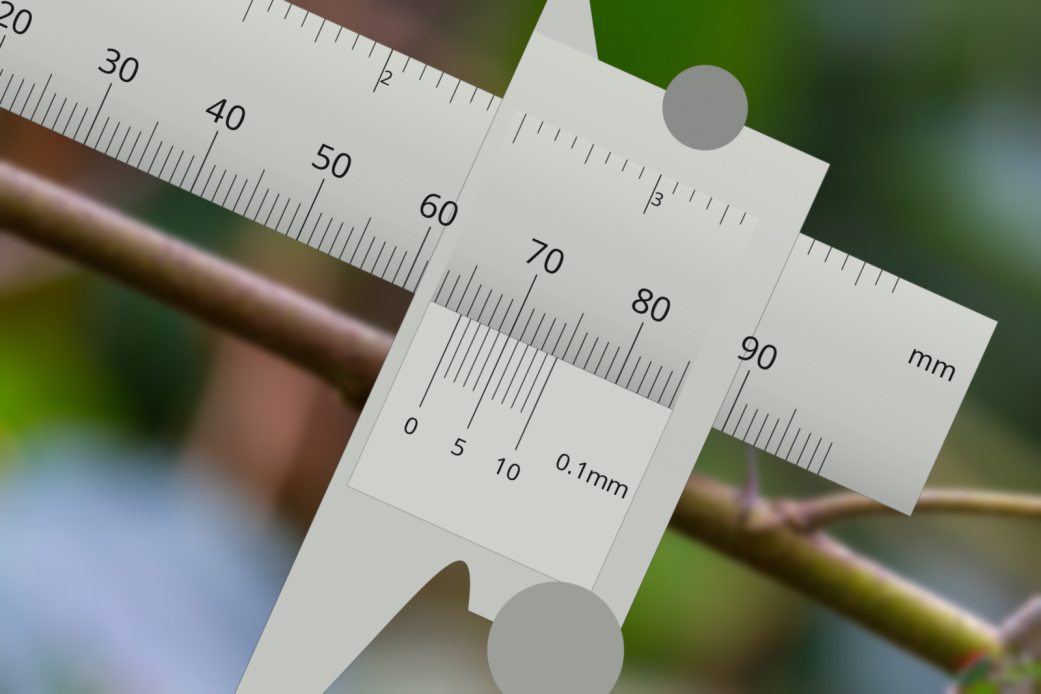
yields 65.5 mm
